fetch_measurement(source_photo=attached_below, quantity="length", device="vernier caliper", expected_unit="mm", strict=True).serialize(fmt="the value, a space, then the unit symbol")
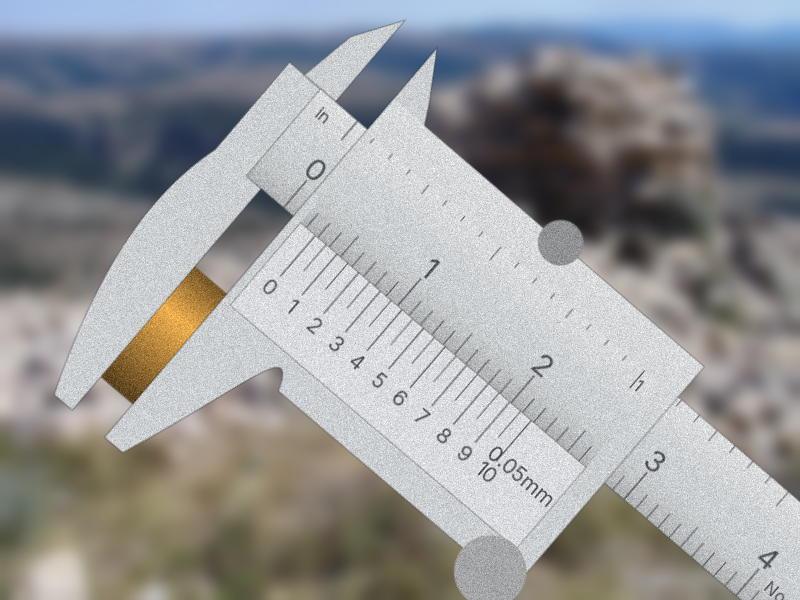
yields 2.8 mm
